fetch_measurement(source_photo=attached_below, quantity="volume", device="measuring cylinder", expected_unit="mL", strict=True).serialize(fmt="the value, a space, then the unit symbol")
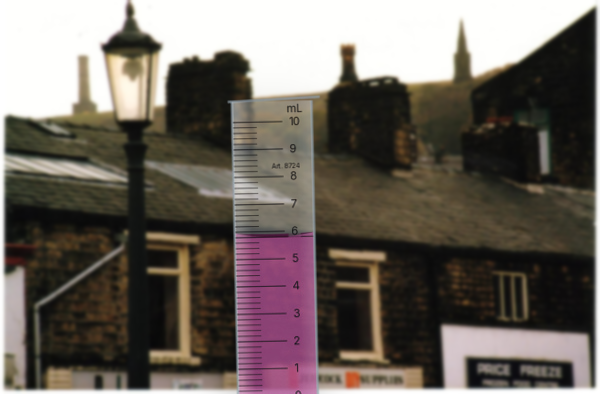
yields 5.8 mL
